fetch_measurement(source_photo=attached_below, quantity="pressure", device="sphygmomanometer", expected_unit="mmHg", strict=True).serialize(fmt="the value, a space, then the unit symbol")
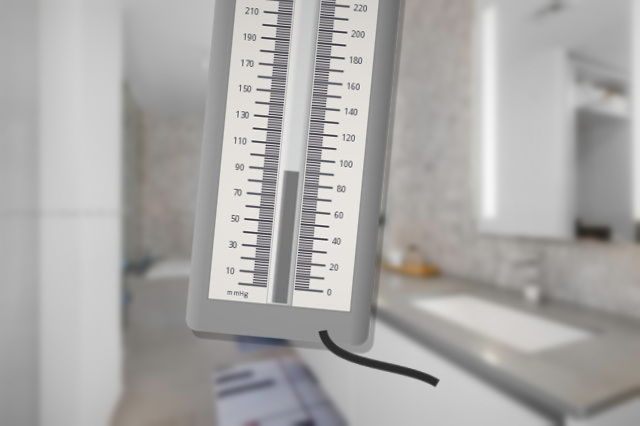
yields 90 mmHg
